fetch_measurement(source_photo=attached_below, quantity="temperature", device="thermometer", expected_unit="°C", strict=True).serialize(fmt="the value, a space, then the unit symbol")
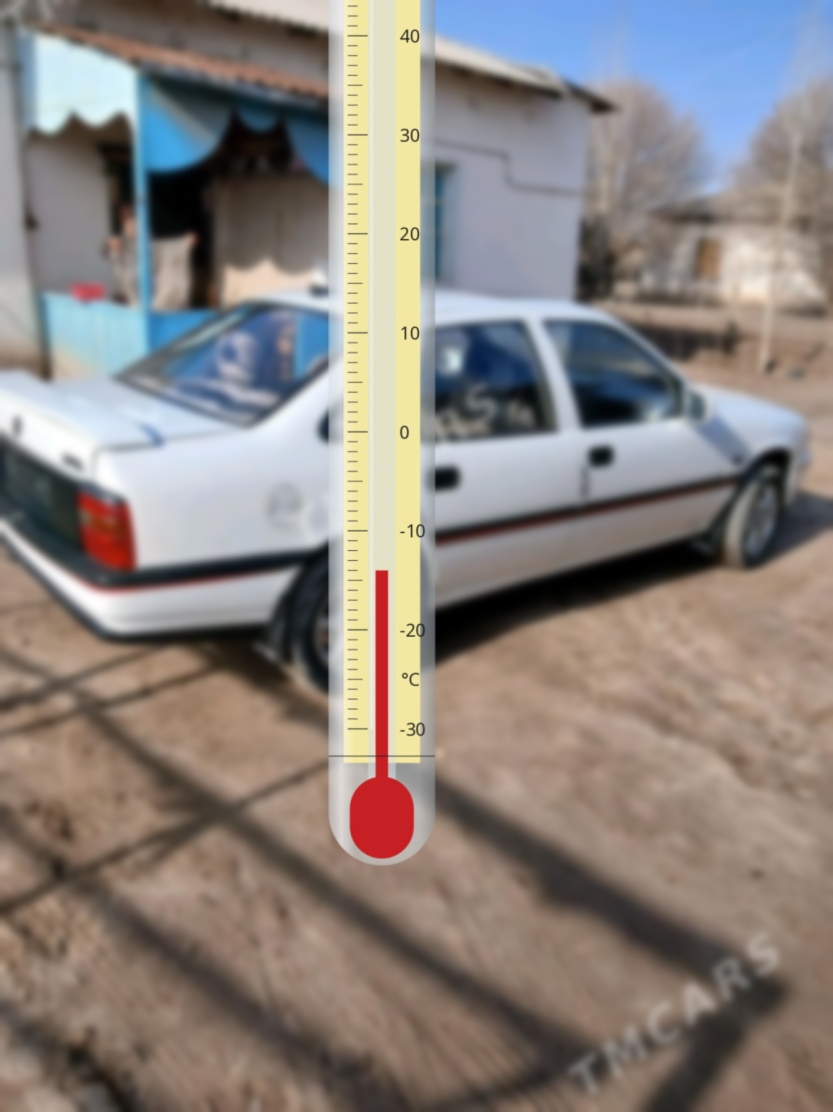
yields -14 °C
